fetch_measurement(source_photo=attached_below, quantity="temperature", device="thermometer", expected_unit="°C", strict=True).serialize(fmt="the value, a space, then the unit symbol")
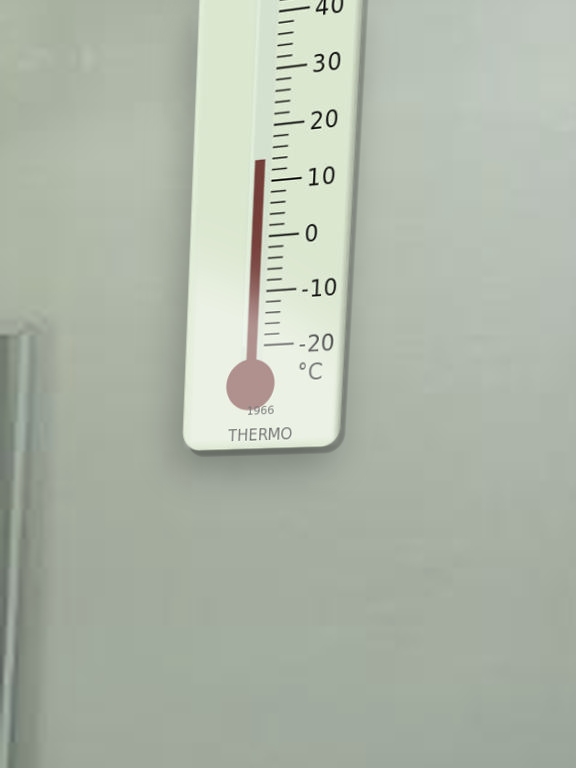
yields 14 °C
